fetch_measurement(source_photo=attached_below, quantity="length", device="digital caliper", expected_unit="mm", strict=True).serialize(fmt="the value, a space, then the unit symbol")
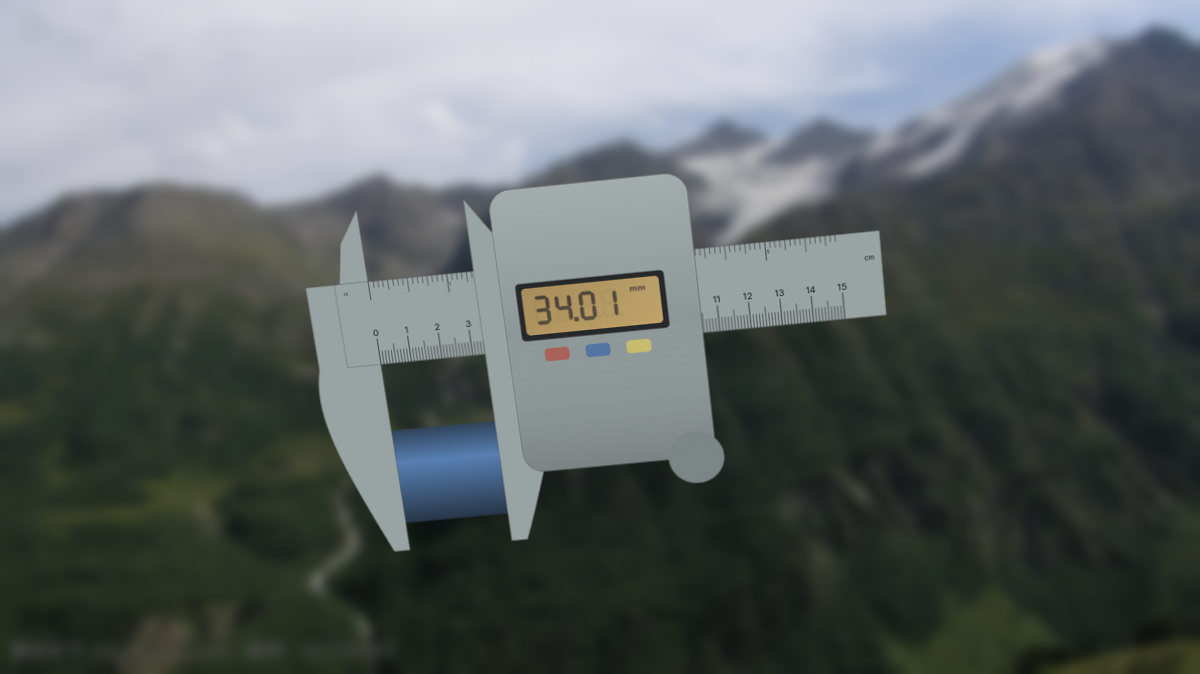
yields 34.01 mm
